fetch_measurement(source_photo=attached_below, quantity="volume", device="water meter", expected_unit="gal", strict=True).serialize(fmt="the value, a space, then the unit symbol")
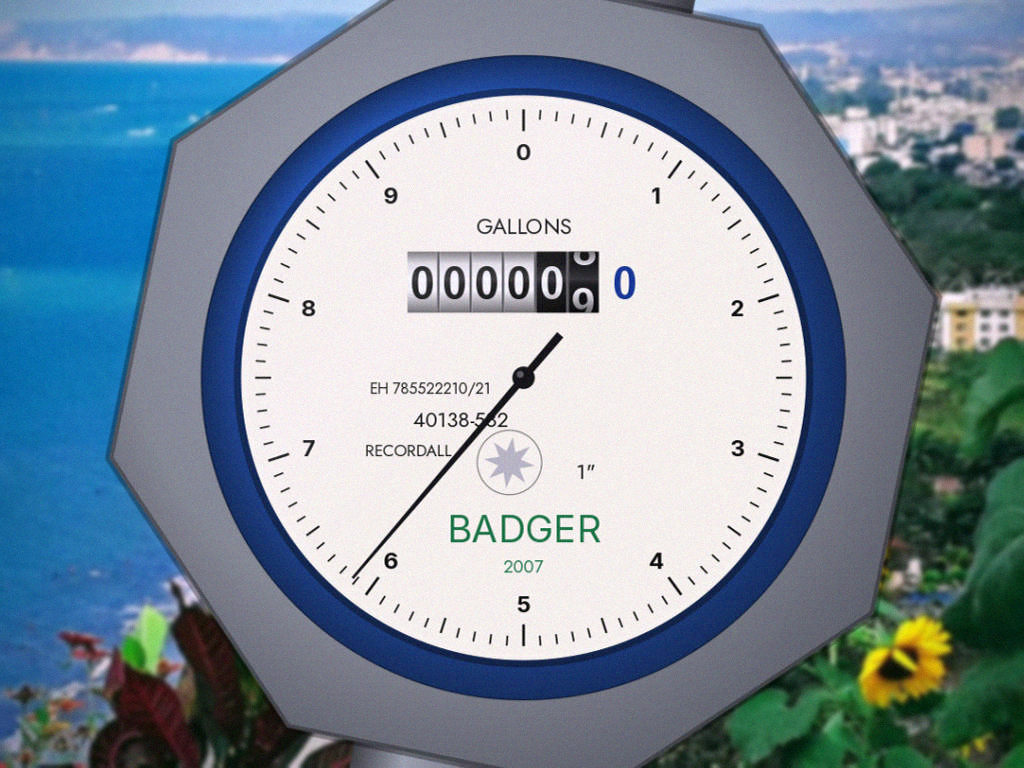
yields 86.1 gal
